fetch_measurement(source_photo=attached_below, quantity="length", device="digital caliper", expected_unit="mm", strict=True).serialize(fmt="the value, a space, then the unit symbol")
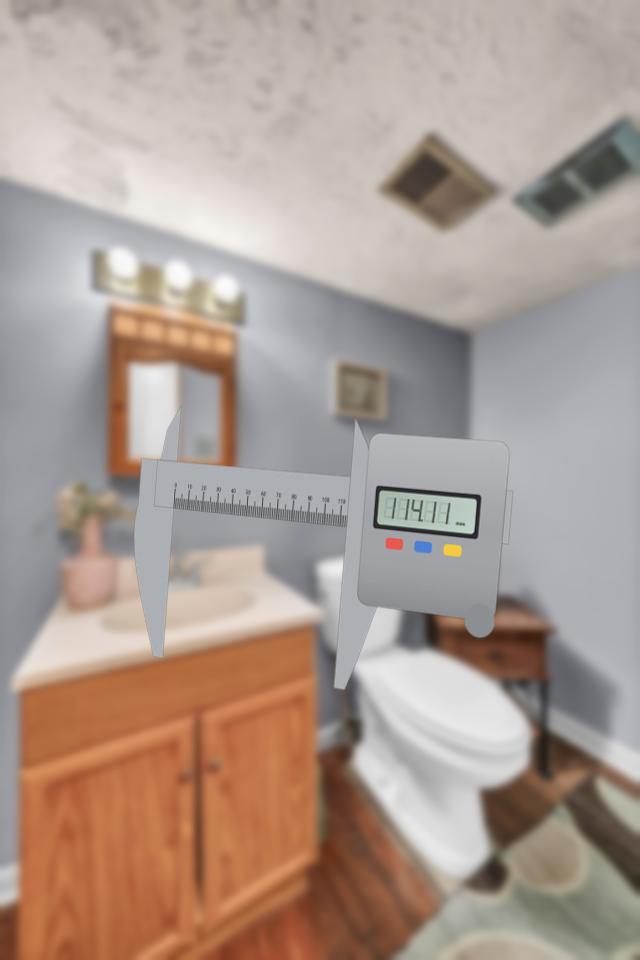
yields 114.11 mm
